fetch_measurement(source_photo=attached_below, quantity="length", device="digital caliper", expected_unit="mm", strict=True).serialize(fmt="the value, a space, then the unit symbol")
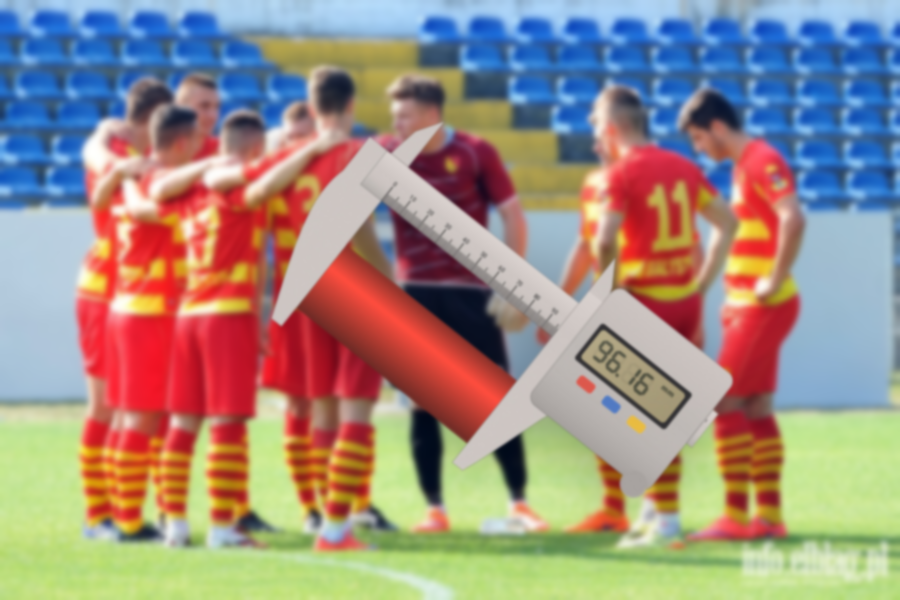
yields 96.16 mm
